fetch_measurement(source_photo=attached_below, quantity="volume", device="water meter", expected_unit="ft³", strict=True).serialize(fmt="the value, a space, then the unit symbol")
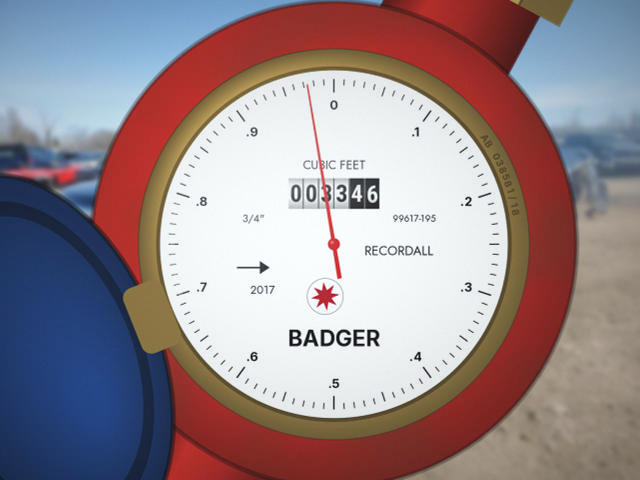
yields 3345.97 ft³
